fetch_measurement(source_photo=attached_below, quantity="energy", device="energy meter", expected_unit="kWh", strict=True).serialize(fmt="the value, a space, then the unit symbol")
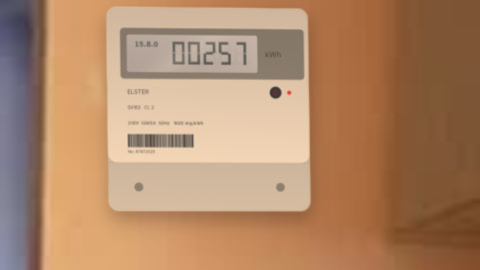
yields 257 kWh
